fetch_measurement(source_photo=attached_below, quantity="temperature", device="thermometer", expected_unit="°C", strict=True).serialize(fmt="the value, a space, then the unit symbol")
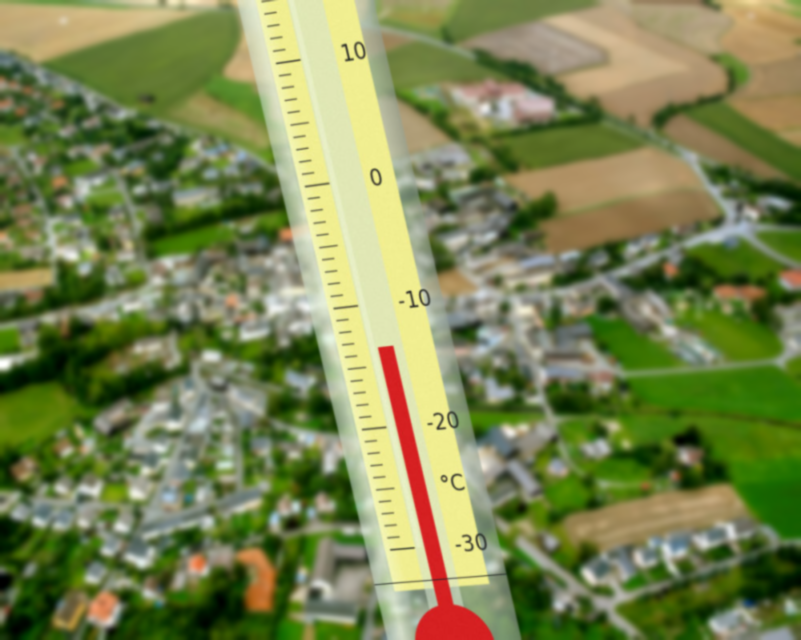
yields -13.5 °C
